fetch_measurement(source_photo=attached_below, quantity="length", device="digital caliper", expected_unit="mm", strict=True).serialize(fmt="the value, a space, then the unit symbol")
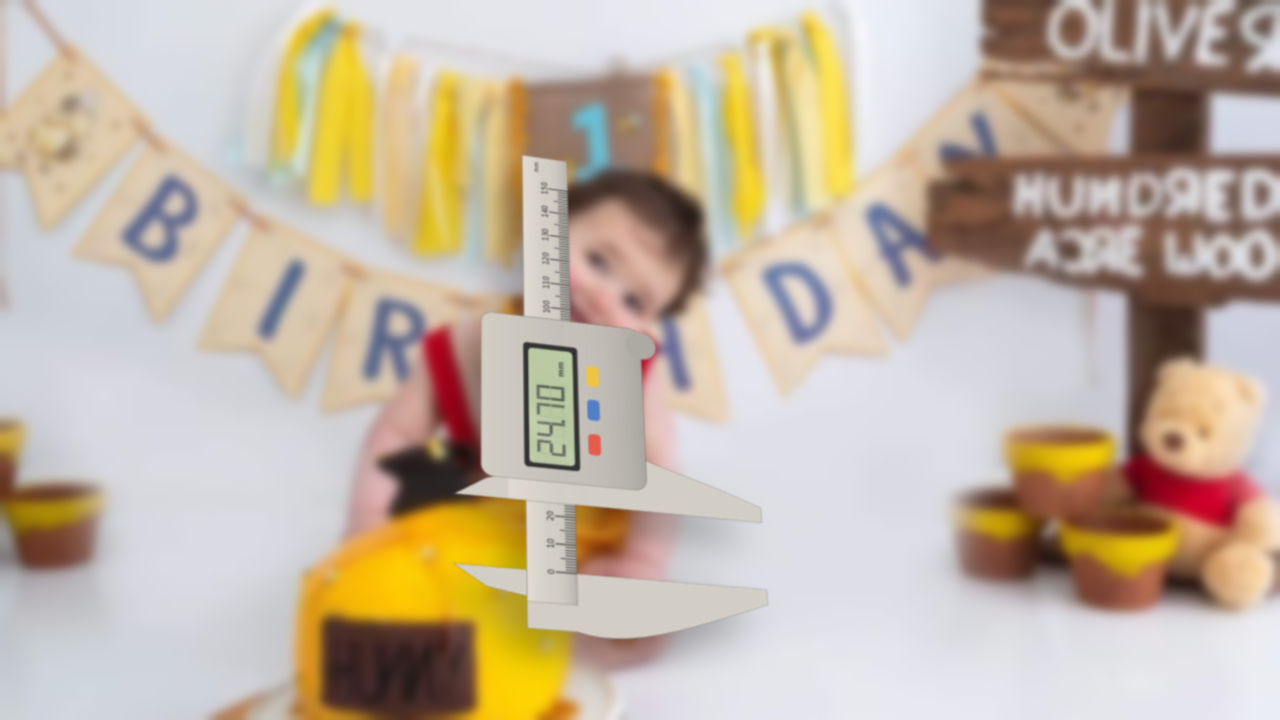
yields 24.70 mm
